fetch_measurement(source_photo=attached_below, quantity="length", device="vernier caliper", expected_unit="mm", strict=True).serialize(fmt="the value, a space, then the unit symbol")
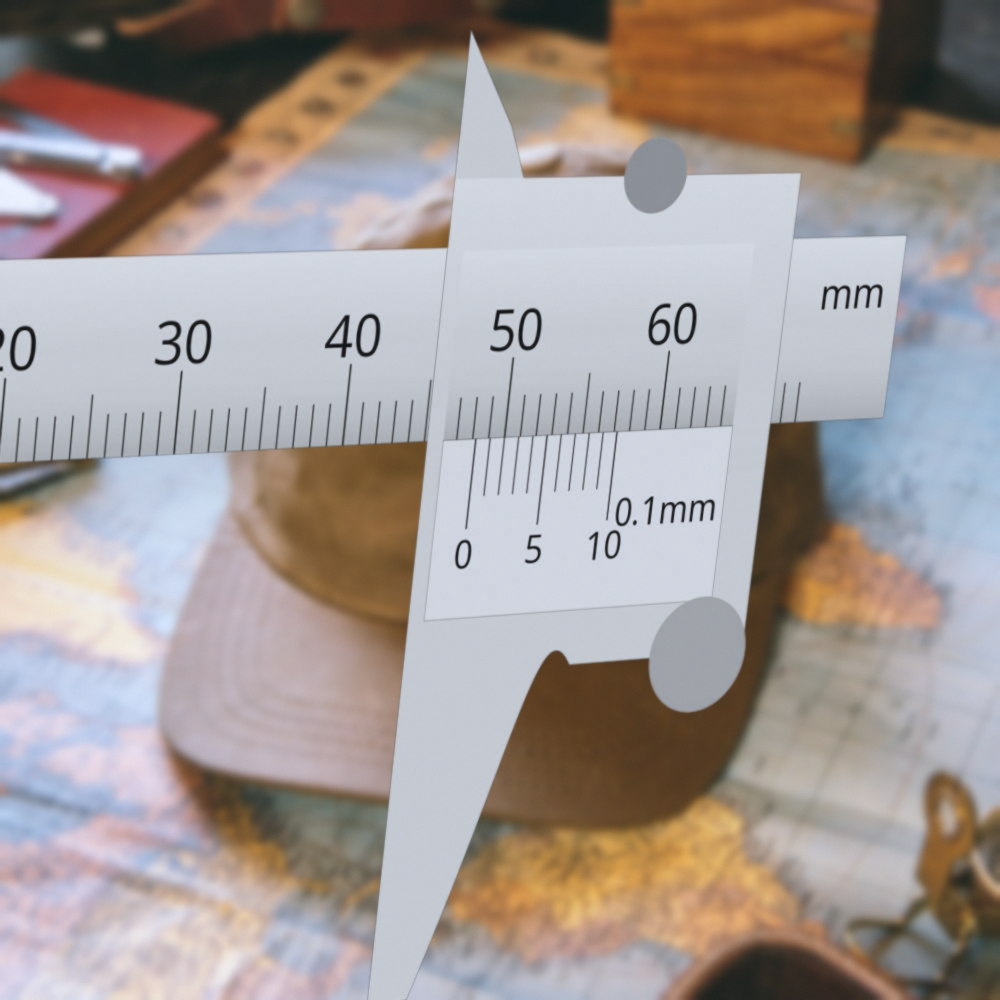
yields 48.2 mm
